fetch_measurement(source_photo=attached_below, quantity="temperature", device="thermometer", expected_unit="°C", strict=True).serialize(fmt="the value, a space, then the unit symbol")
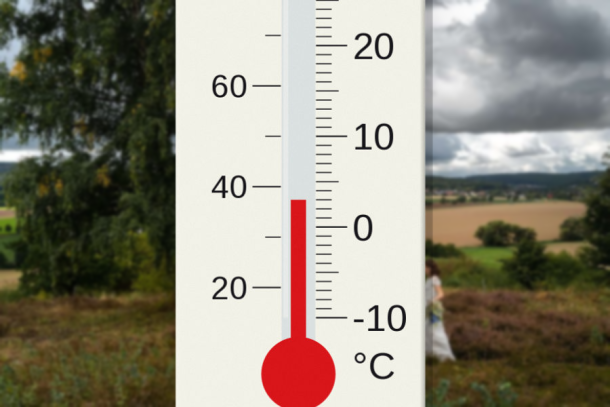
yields 3 °C
